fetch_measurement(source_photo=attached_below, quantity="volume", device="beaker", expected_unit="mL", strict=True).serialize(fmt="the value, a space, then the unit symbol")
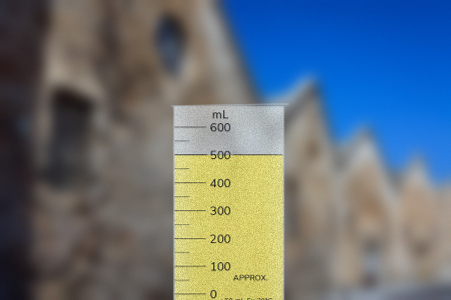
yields 500 mL
